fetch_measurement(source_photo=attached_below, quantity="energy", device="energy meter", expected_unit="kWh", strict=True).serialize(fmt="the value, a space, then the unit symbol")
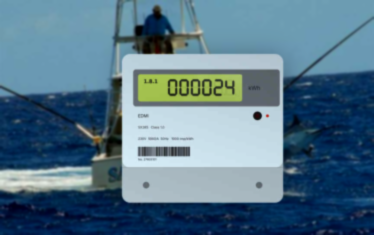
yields 24 kWh
